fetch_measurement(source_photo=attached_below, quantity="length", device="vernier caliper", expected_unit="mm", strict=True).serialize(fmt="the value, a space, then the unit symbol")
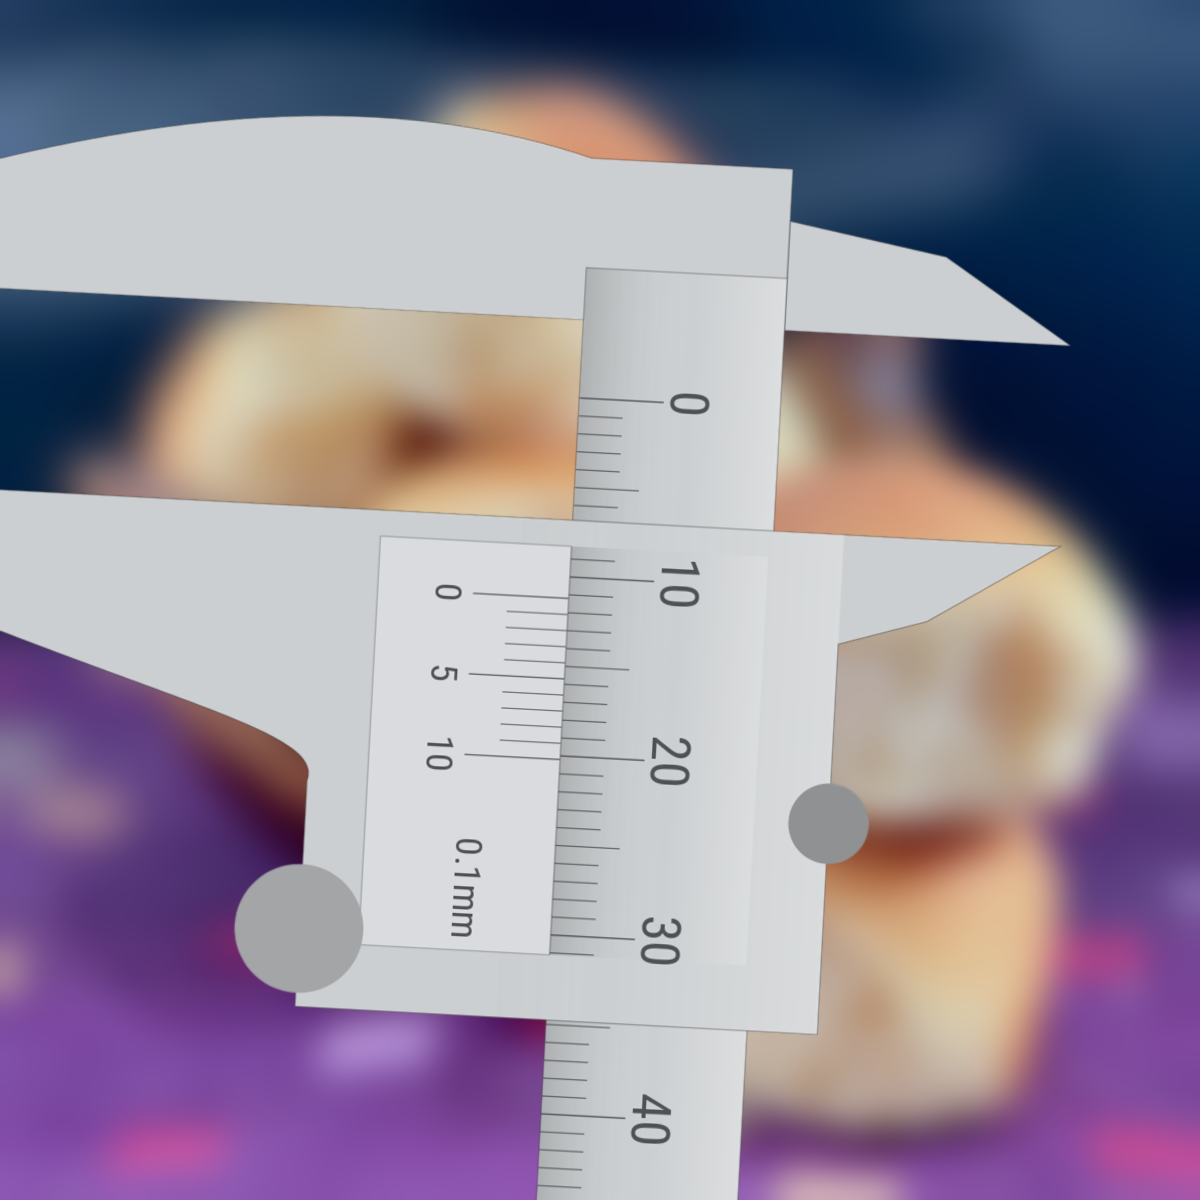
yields 11.2 mm
